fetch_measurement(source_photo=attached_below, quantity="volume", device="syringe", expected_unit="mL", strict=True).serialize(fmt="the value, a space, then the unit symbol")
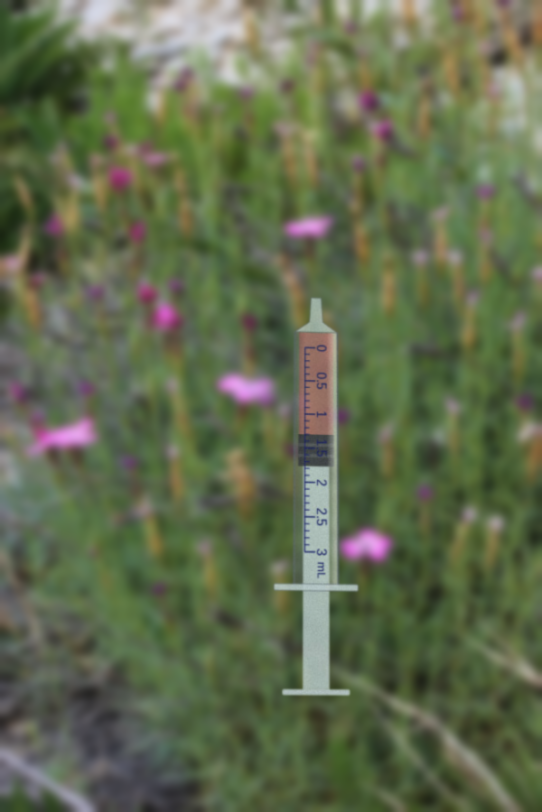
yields 1.3 mL
